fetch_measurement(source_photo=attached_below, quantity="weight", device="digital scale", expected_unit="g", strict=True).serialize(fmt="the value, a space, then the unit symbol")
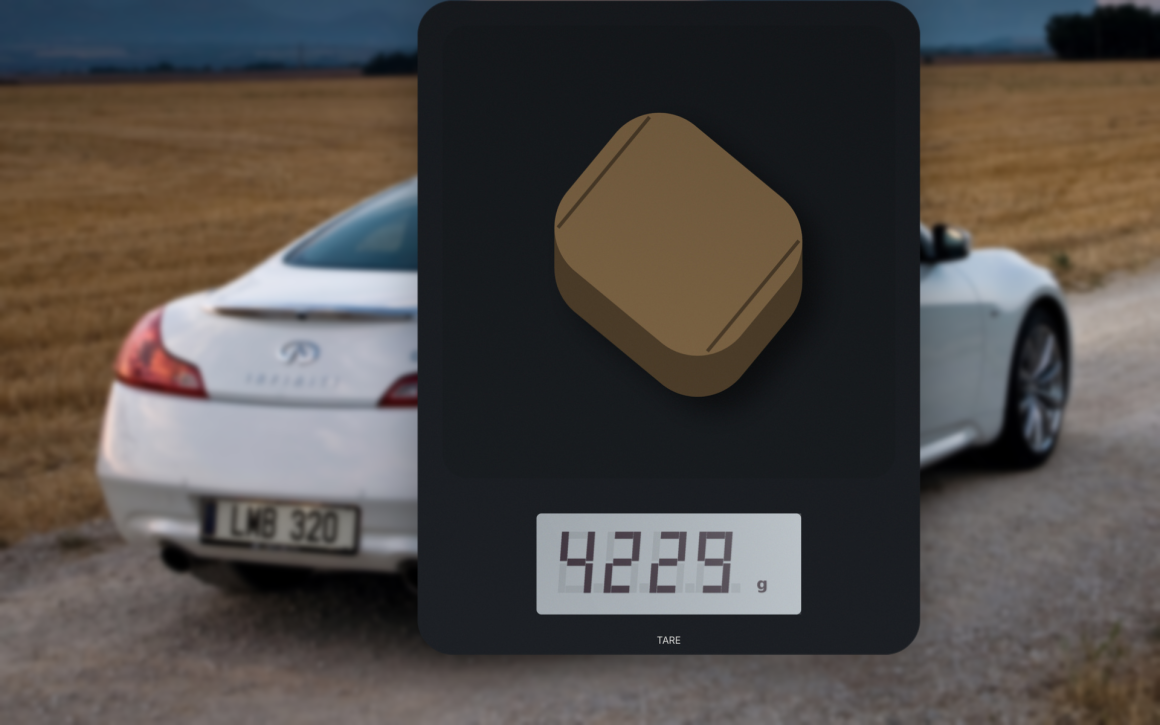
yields 4229 g
